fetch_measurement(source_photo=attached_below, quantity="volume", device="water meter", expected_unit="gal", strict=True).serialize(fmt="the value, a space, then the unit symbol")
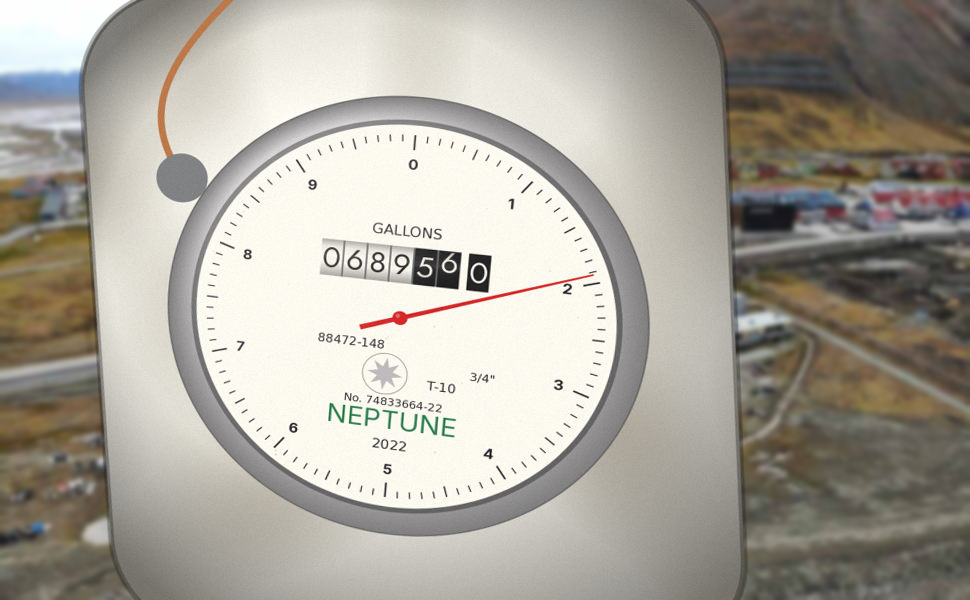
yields 689561.9 gal
